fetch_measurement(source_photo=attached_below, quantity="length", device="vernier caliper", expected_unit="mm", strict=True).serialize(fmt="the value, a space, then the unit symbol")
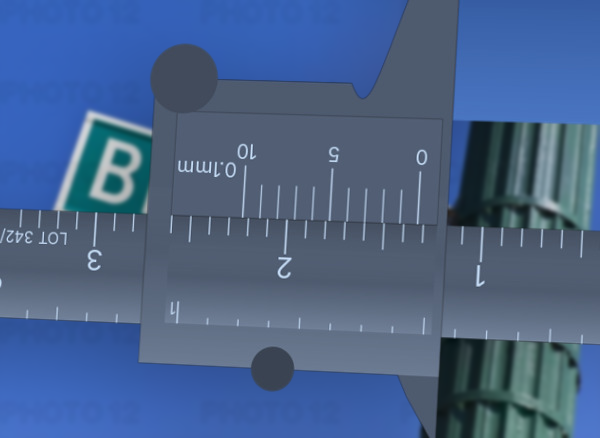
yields 13.3 mm
